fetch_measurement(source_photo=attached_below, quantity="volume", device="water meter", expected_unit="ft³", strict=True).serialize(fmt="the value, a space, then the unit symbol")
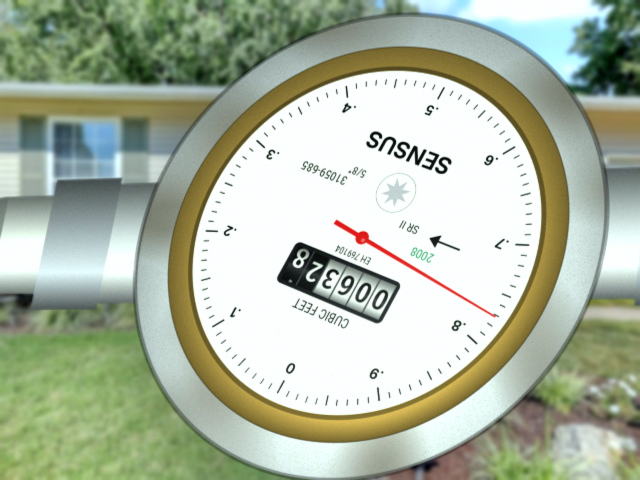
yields 6327.77 ft³
